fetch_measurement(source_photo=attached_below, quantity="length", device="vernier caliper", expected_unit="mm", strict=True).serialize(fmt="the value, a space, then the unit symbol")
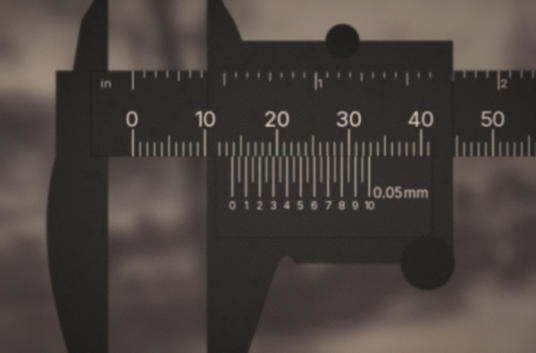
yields 13.8 mm
